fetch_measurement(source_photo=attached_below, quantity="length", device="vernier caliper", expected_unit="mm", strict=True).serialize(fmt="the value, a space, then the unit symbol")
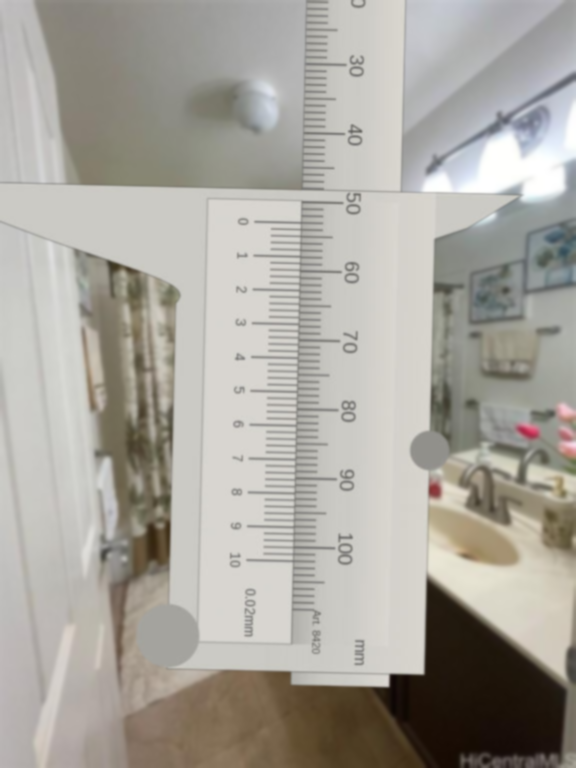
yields 53.0 mm
